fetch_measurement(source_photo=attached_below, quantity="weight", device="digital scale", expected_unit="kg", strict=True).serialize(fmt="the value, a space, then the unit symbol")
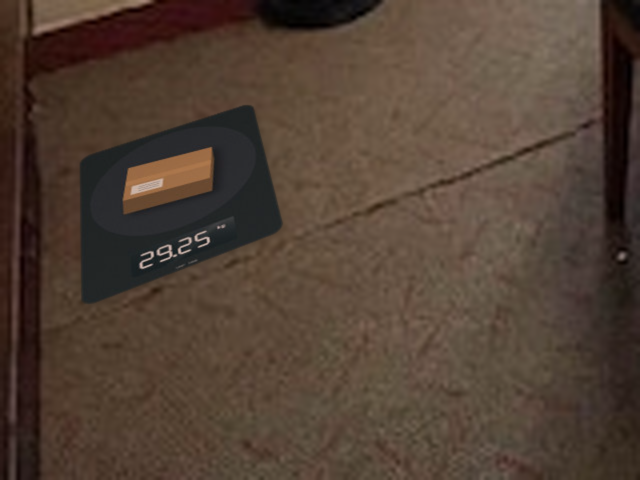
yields 29.25 kg
